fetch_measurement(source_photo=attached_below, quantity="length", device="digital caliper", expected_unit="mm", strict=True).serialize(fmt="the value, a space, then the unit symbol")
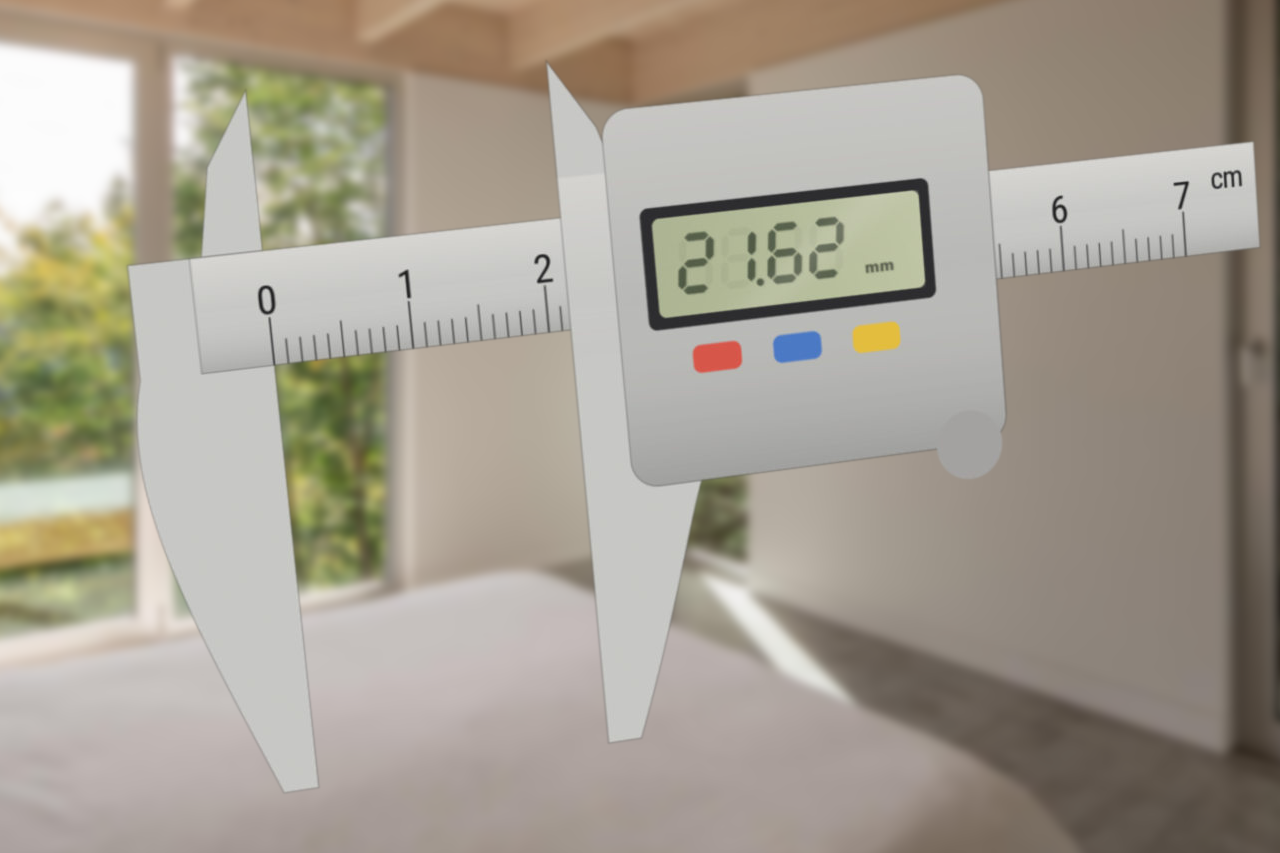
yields 21.62 mm
